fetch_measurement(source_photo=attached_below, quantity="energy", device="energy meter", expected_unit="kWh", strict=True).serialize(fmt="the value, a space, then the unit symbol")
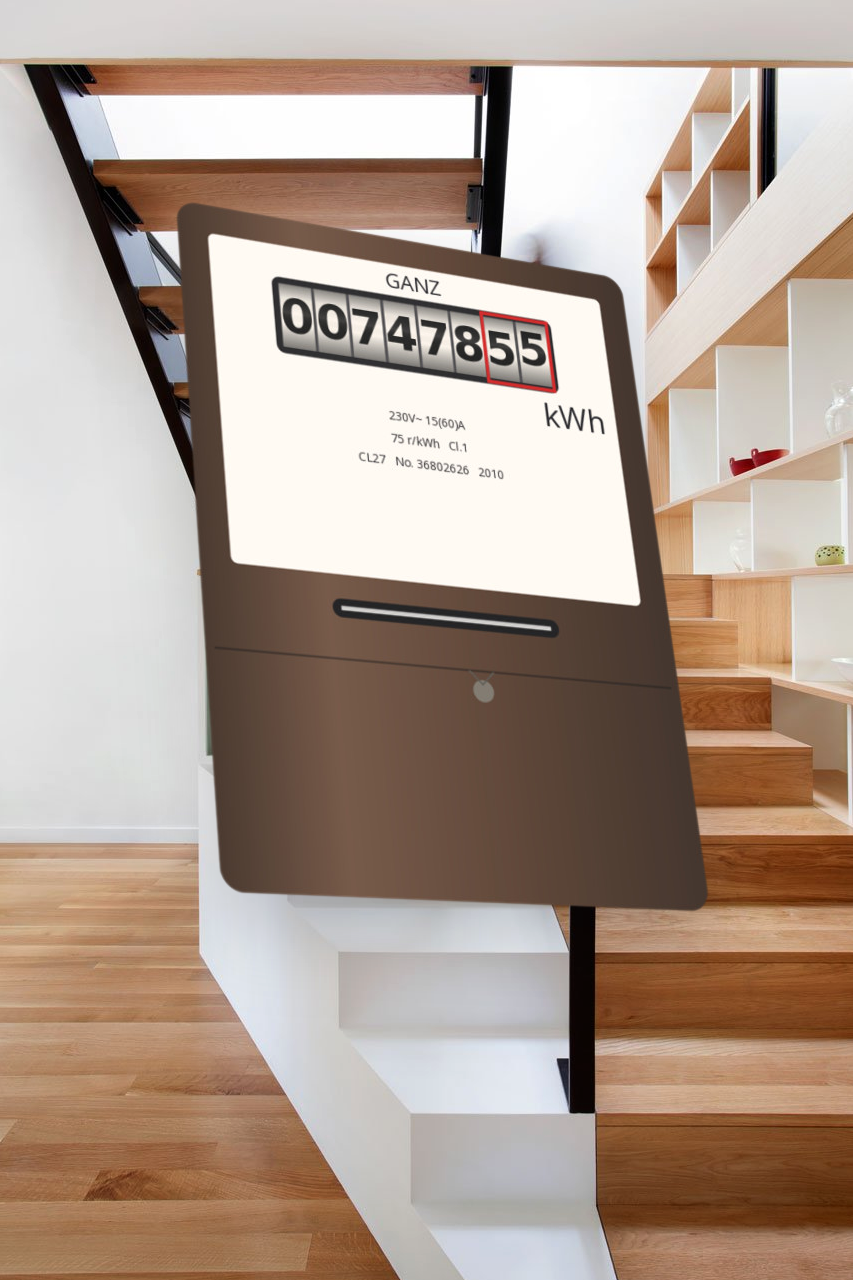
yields 7478.55 kWh
